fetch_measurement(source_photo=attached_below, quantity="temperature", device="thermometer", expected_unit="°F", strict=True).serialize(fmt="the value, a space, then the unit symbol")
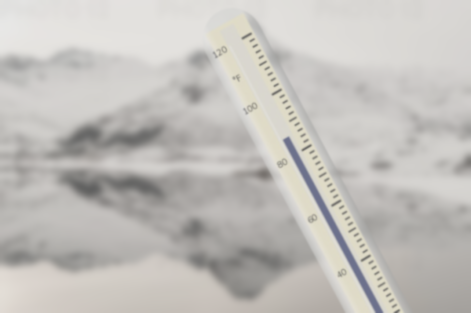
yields 86 °F
